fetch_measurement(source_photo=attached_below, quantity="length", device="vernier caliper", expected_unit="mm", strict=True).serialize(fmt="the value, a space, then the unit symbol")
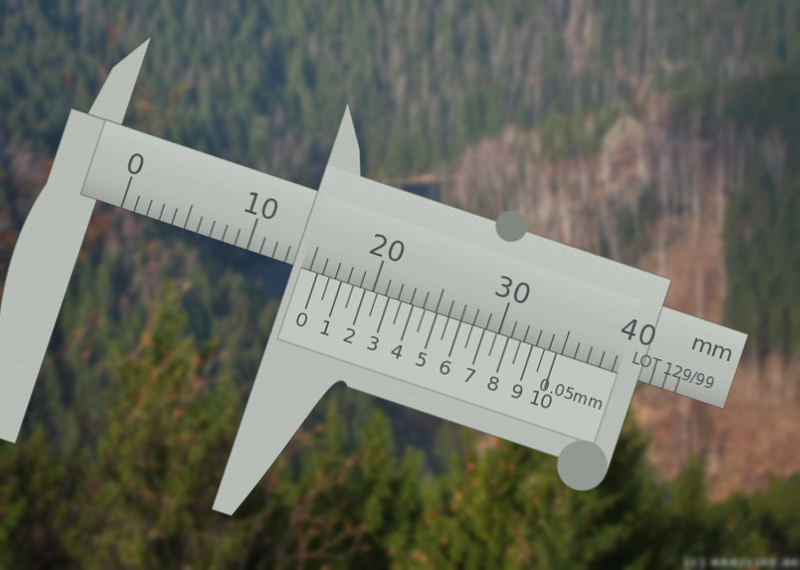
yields 15.6 mm
